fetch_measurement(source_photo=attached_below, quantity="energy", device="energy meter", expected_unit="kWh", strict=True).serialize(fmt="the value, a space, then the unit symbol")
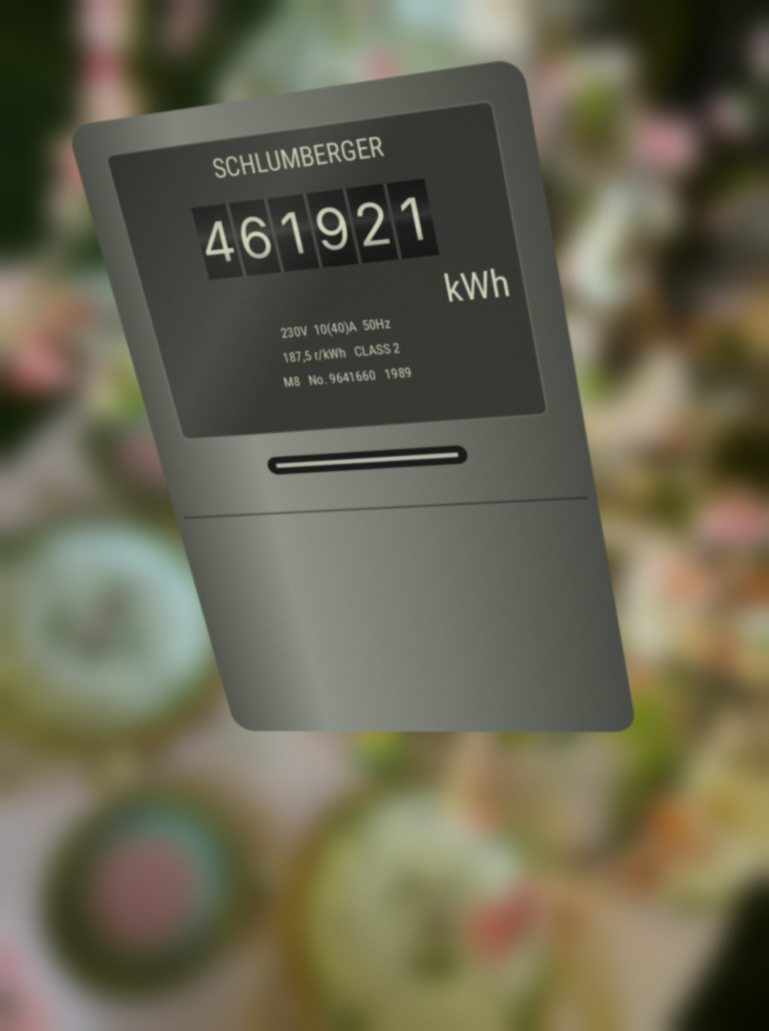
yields 461921 kWh
